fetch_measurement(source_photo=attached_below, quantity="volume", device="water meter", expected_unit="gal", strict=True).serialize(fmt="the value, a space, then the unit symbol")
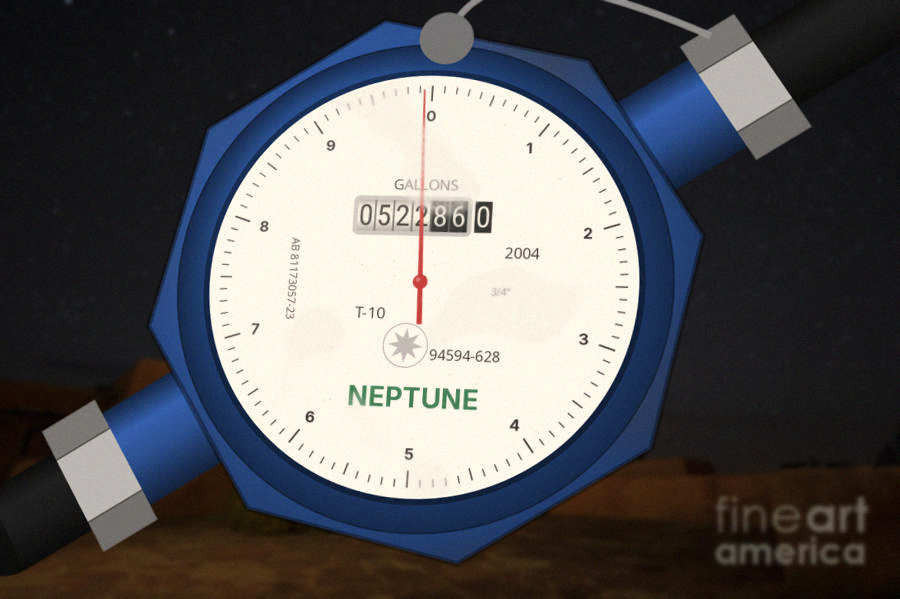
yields 522859.9 gal
